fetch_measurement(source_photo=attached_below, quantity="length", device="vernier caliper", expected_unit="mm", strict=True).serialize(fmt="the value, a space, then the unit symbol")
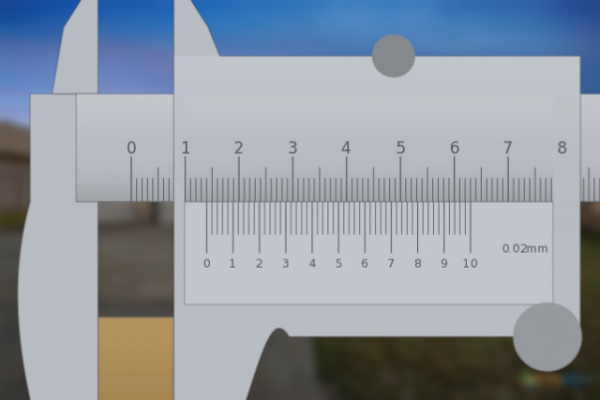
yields 14.0 mm
